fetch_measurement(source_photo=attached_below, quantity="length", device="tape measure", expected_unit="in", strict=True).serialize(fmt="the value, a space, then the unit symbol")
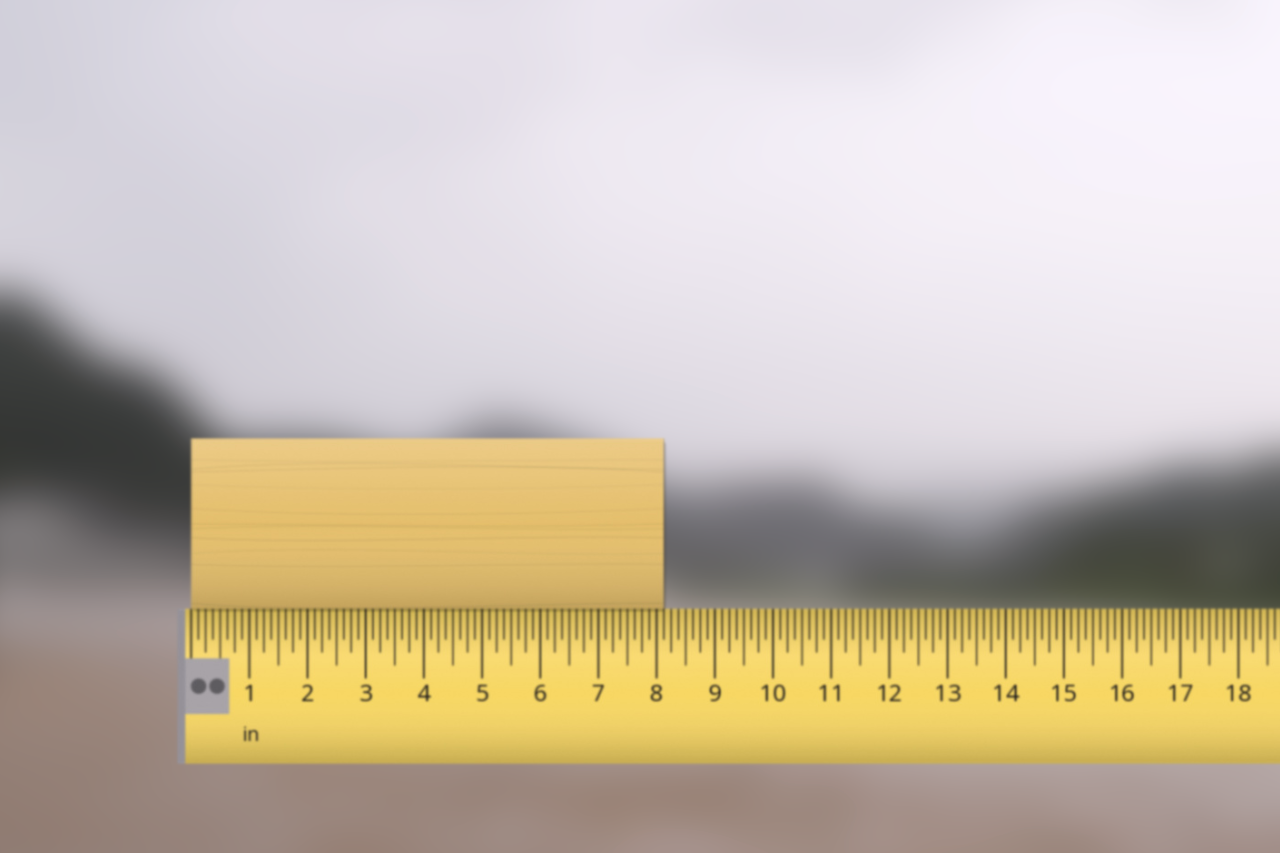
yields 8.125 in
